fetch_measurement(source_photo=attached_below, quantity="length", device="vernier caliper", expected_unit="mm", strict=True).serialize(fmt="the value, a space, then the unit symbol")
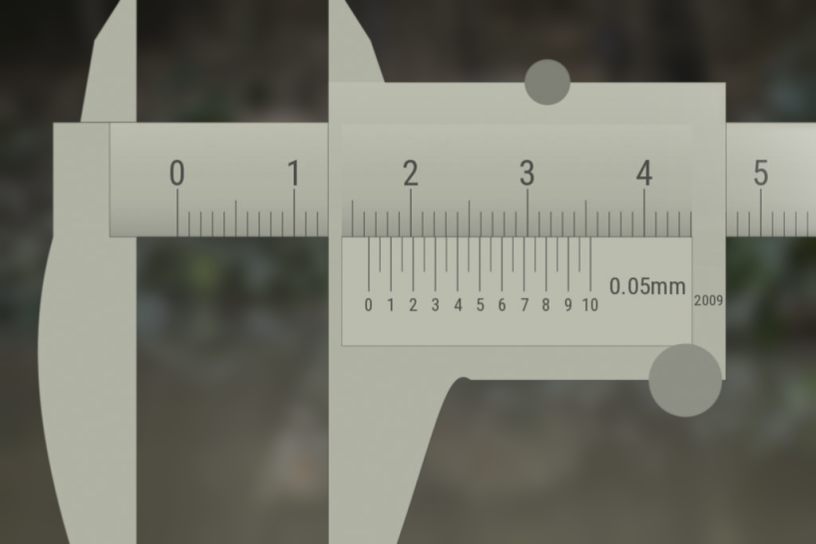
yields 16.4 mm
